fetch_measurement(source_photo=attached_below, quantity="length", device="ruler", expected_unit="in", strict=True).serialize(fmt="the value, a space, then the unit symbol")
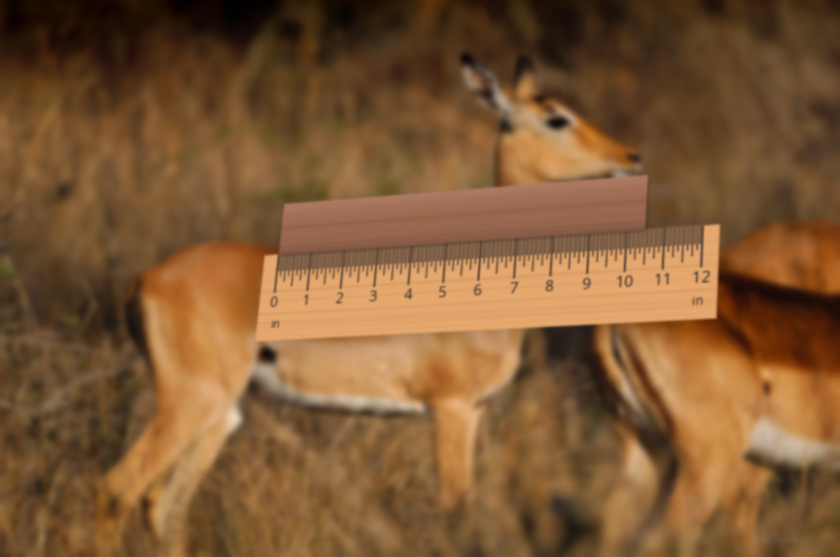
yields 10.5 in
